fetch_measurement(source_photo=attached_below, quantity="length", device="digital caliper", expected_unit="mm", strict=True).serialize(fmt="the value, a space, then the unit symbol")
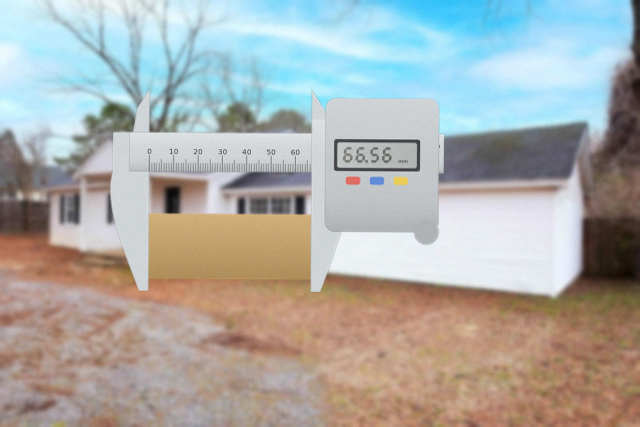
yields 66.56 mm
